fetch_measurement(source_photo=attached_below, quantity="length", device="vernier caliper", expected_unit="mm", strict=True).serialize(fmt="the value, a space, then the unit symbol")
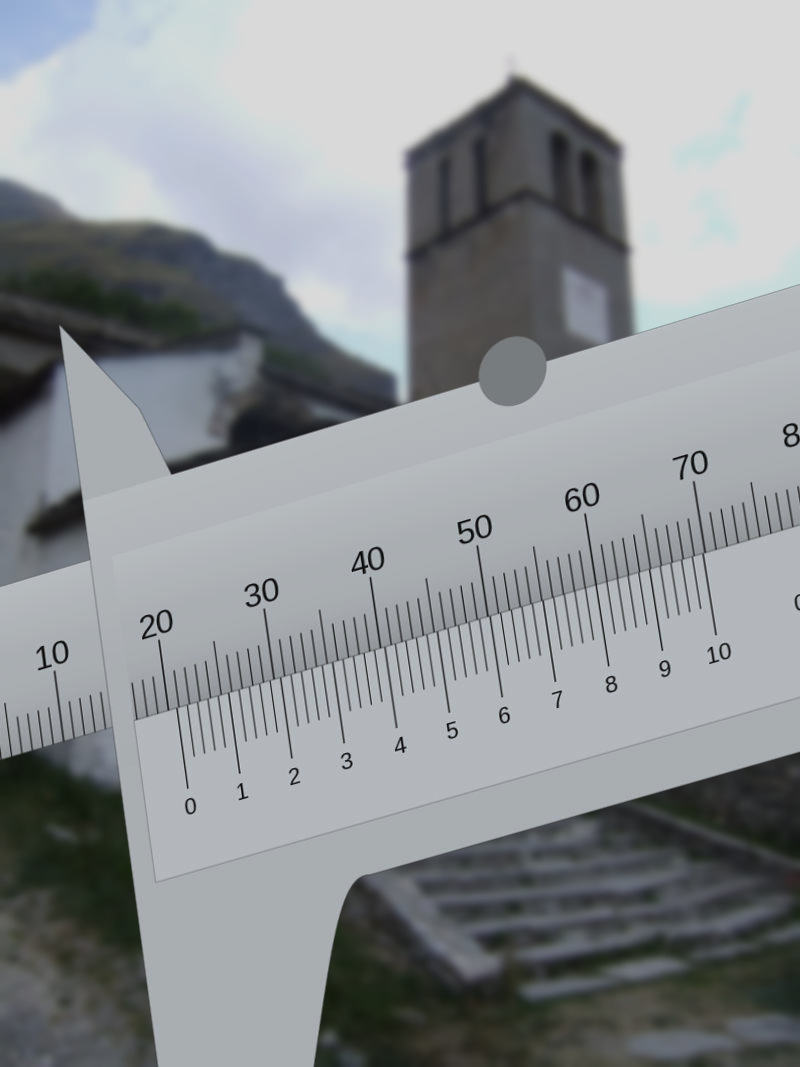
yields 20.8 mm
